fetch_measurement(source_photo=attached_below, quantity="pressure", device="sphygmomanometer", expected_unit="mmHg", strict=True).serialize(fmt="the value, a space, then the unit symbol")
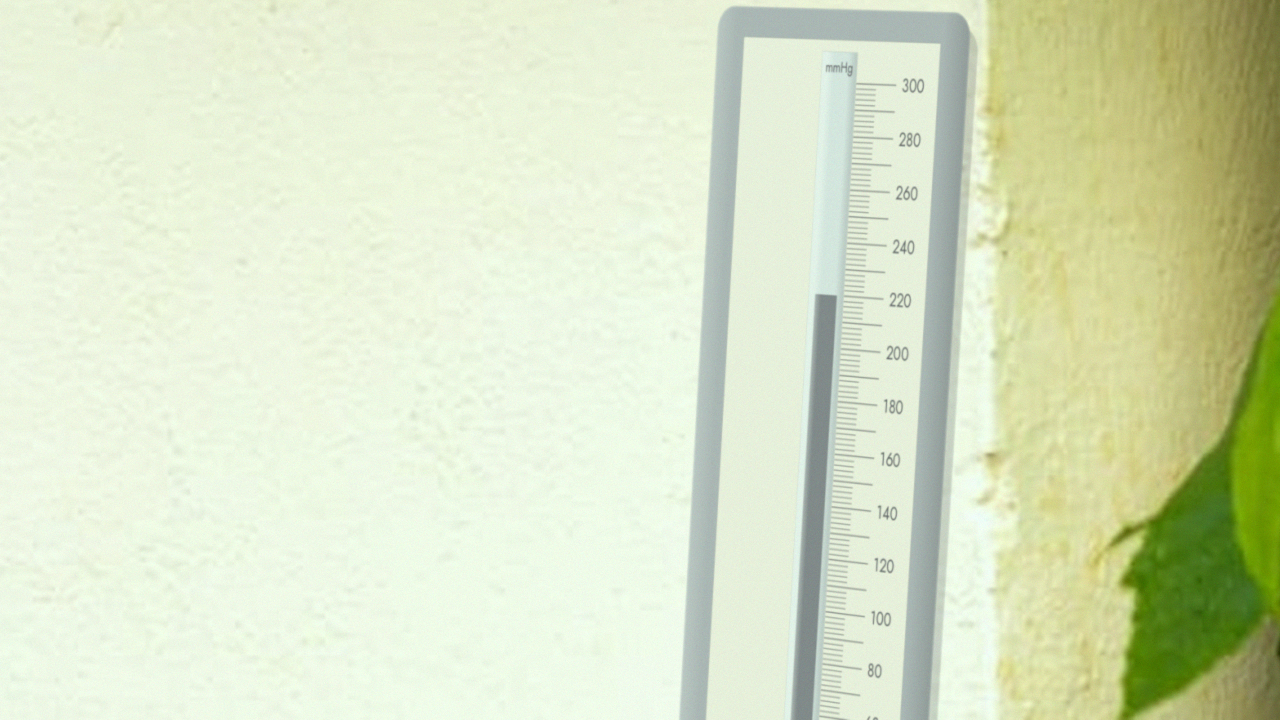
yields 220 mmHg
